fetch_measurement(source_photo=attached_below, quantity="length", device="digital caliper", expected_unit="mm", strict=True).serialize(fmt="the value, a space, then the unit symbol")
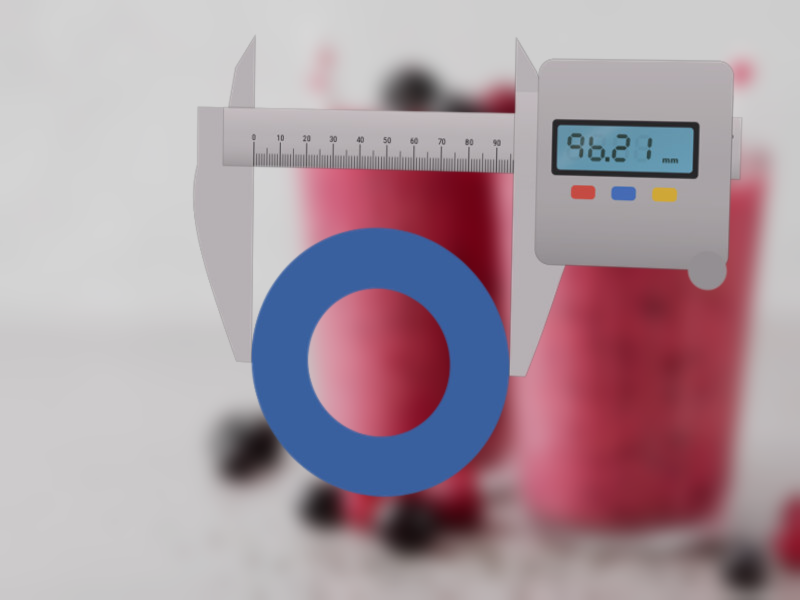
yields 96.21 mm
